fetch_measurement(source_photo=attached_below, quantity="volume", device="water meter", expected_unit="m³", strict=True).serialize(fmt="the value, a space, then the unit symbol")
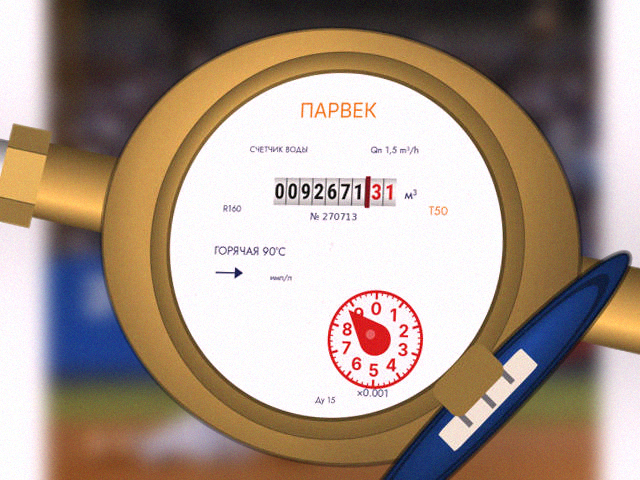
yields 92671.318 m³
